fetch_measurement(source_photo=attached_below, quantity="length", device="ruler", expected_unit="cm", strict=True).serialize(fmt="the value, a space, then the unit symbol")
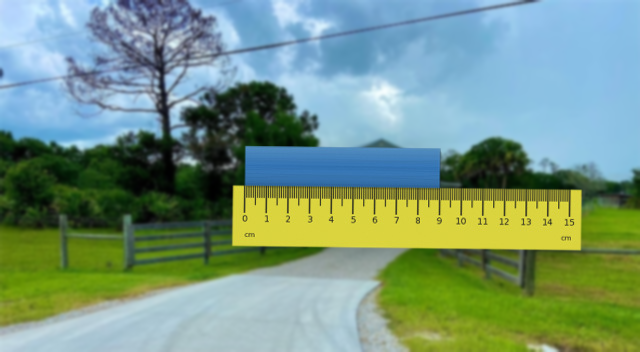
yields 9 cm
